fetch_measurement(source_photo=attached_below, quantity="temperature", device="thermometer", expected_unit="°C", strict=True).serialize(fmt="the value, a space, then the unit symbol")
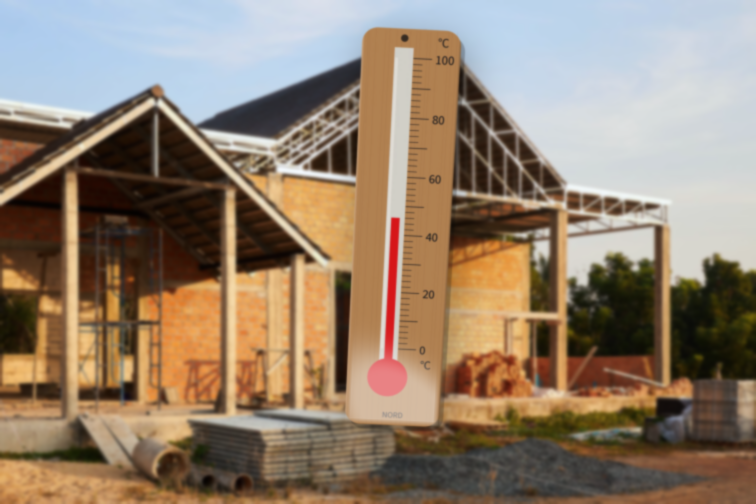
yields 46 °C
